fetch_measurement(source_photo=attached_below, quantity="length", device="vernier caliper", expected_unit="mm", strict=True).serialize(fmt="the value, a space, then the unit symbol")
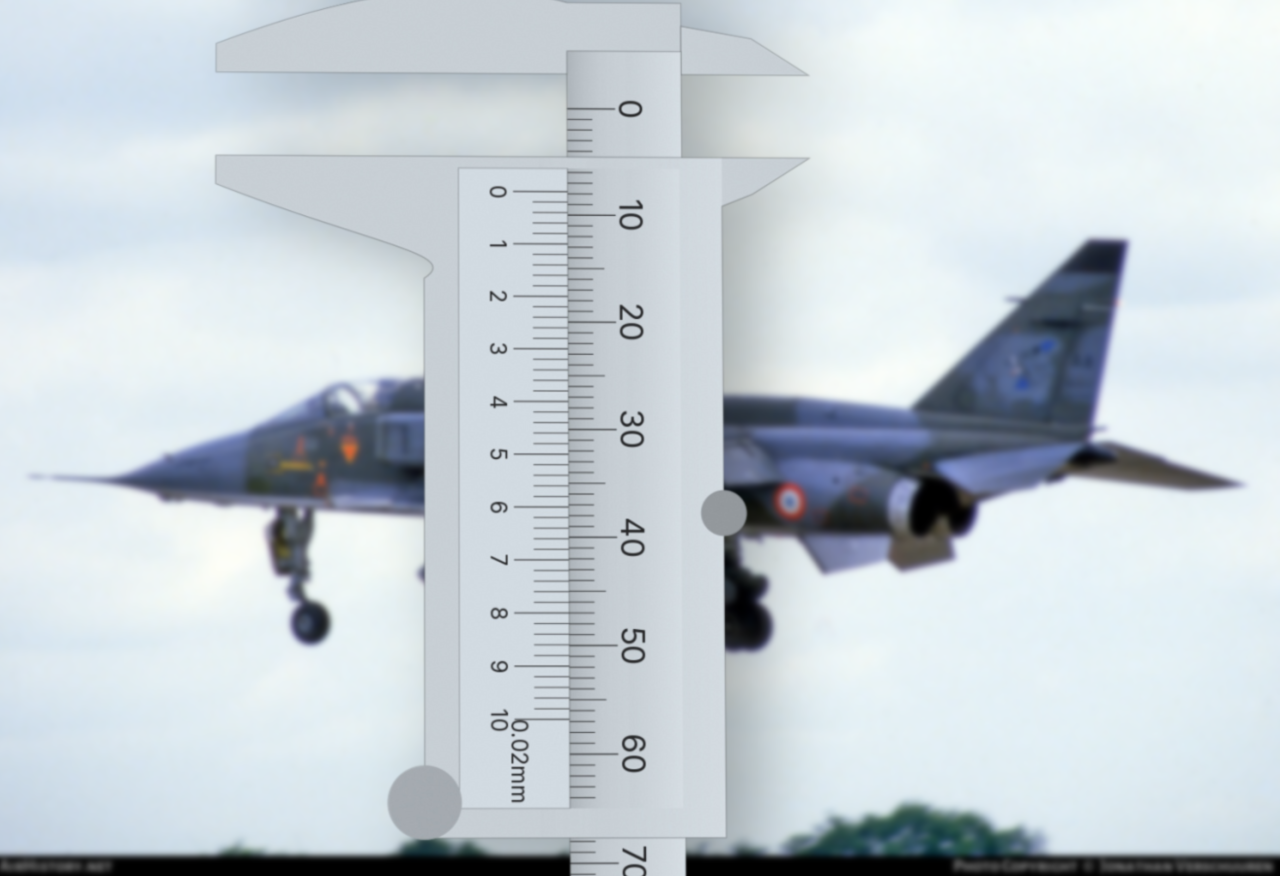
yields 7.8 mm
